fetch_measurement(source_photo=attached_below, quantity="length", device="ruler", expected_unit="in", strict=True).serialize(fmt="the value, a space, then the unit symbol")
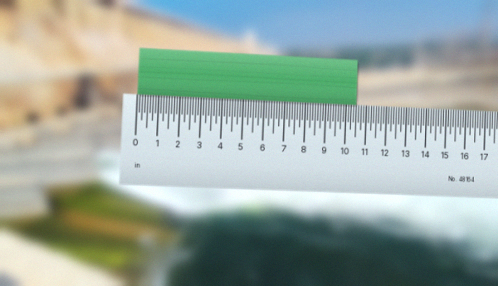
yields 10.5 in
